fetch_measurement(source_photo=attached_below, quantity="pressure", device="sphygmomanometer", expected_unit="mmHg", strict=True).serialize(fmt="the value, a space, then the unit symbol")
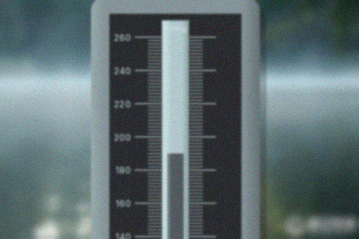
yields 190 mmHg
